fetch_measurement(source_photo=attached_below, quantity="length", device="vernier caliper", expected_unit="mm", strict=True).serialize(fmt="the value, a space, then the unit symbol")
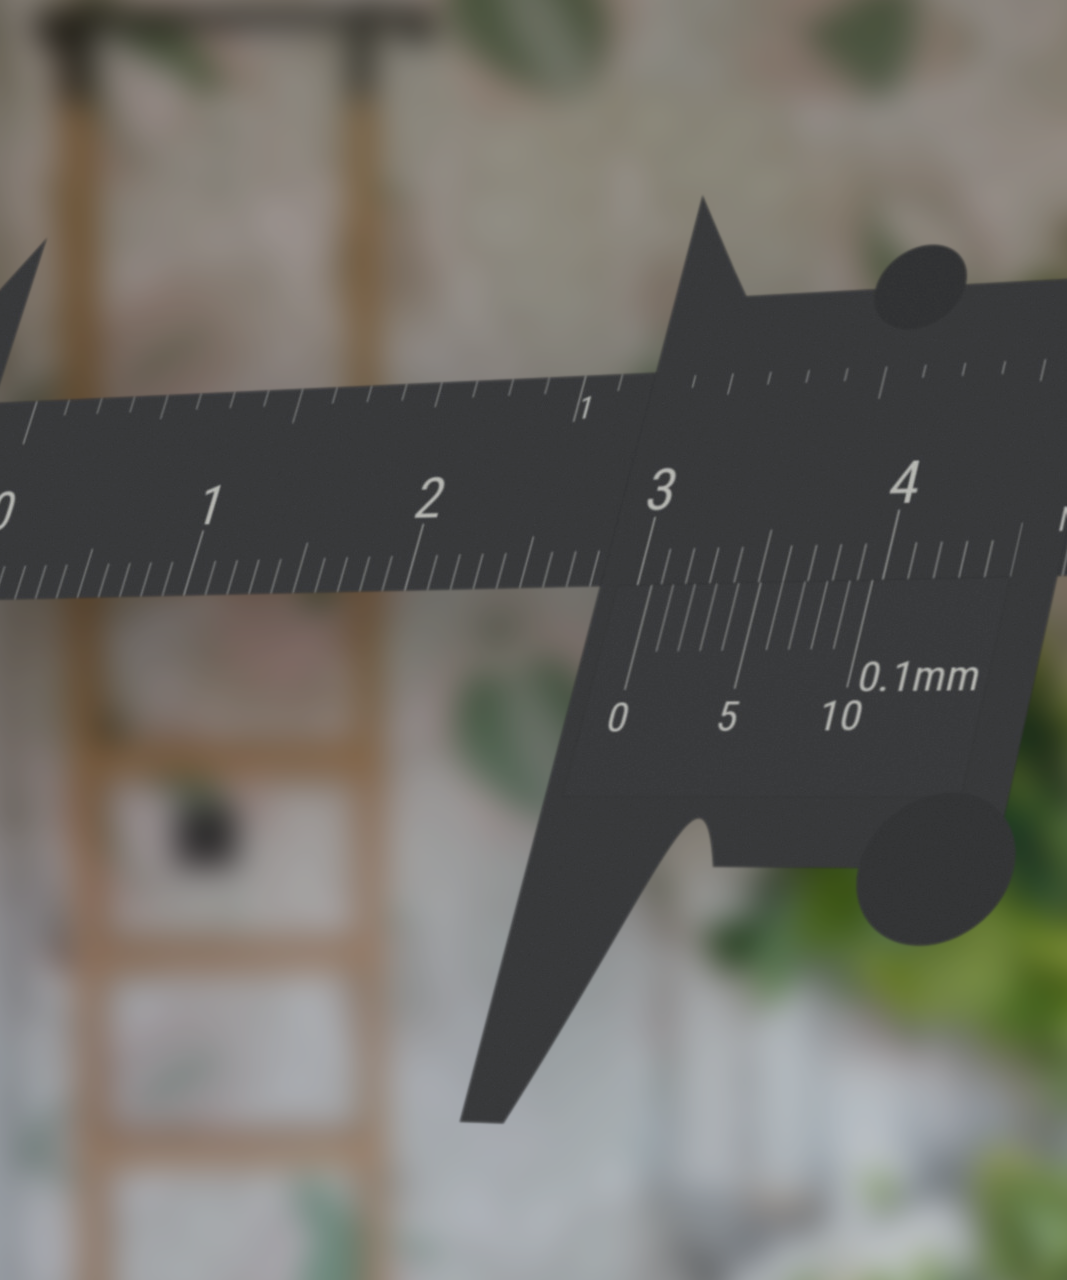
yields 30.6 mm
